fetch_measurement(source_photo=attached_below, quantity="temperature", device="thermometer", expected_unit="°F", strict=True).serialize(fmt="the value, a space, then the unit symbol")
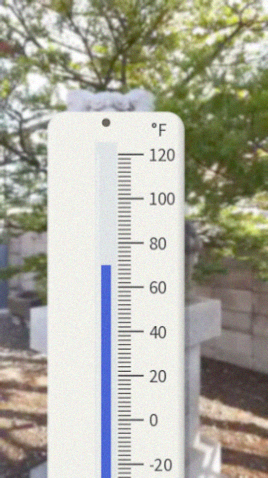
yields 70 °F
